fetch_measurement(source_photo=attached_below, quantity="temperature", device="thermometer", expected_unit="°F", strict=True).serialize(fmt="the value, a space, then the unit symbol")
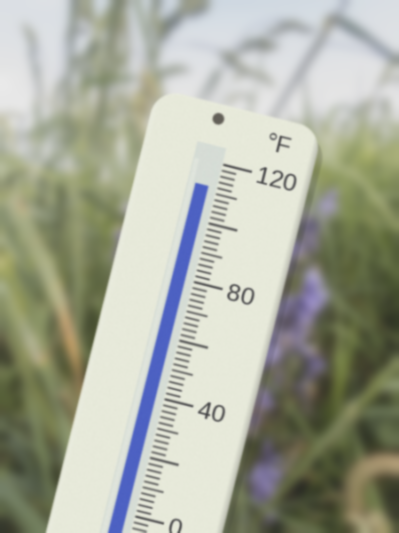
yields 112 °F
